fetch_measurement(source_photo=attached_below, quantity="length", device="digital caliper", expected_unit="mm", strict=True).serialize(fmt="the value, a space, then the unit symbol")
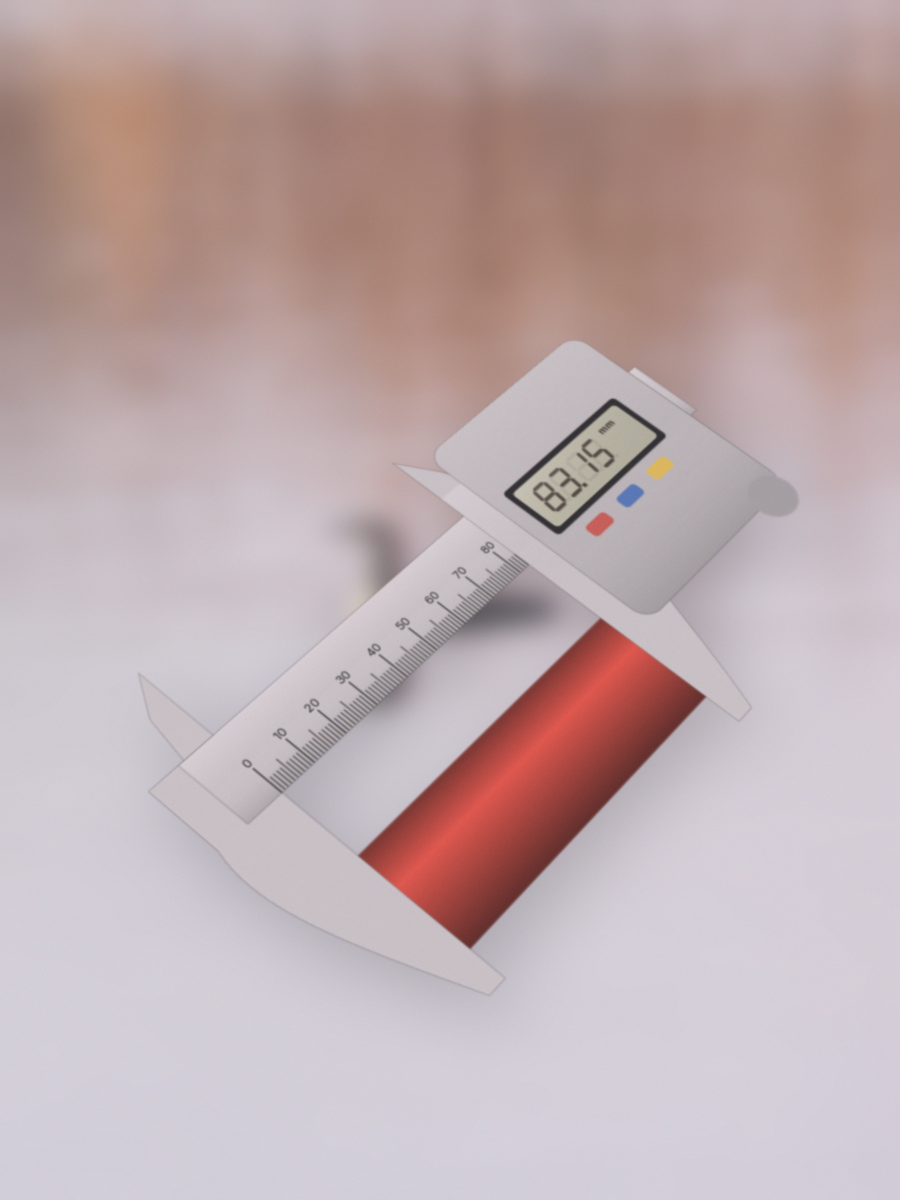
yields 83.15 mm
